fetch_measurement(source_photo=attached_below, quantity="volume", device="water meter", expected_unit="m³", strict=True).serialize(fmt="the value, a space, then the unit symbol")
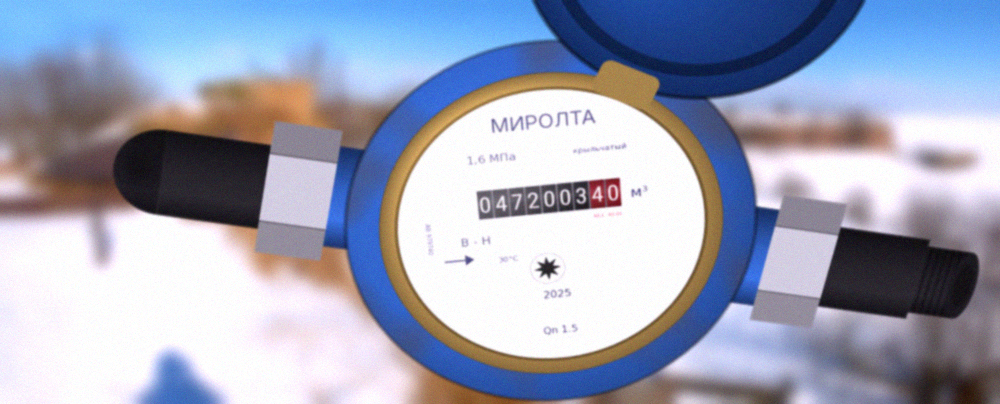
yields 472003.40 m³
